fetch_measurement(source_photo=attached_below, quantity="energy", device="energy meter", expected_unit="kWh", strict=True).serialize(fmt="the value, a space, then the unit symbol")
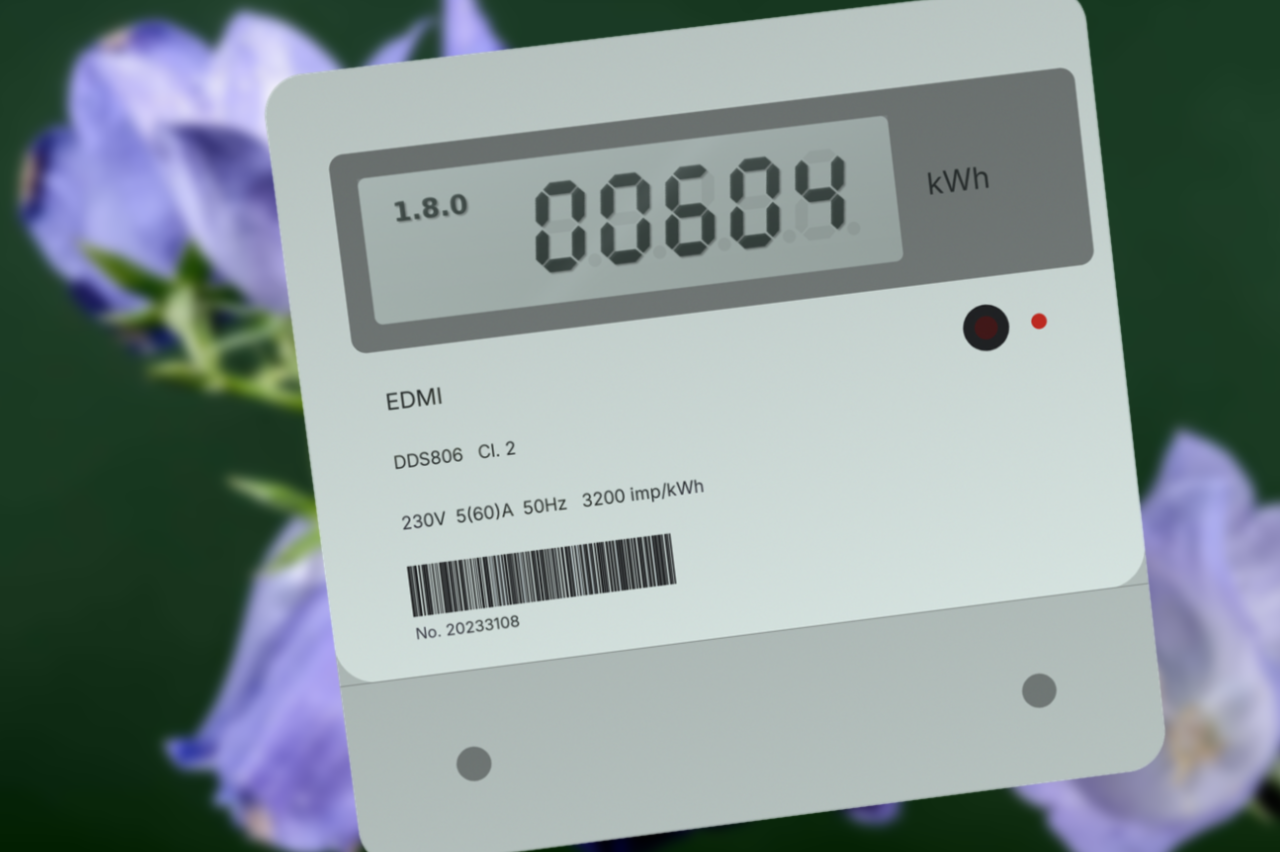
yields 604 kWh
